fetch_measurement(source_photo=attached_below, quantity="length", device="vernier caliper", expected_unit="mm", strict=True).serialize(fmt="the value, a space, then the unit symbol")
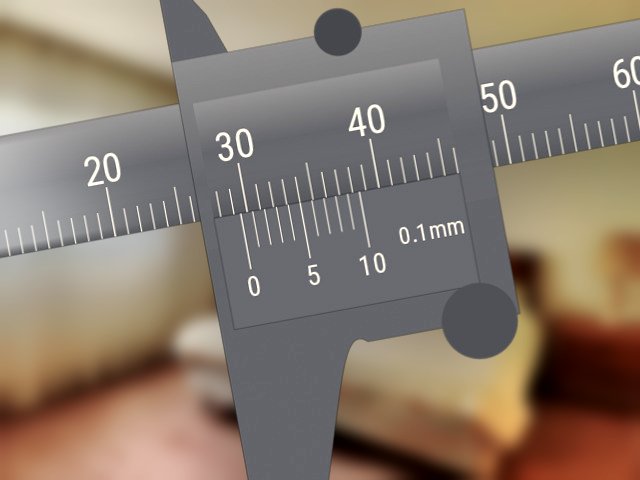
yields 29.5 mm
